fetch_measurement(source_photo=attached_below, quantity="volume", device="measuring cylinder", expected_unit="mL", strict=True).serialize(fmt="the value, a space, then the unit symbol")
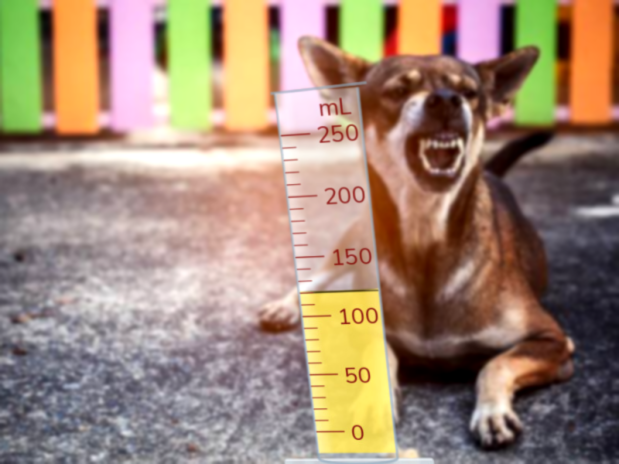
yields 120 mL
